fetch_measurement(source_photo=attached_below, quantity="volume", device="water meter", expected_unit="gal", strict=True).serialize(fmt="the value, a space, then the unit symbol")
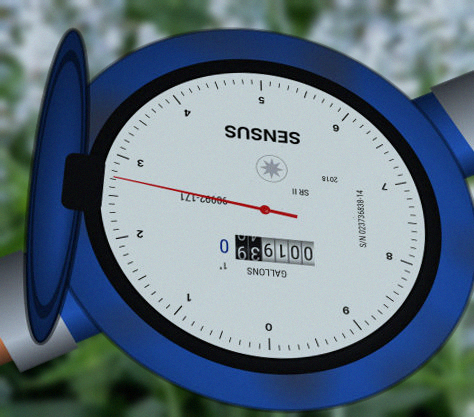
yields 19392.7 gal
